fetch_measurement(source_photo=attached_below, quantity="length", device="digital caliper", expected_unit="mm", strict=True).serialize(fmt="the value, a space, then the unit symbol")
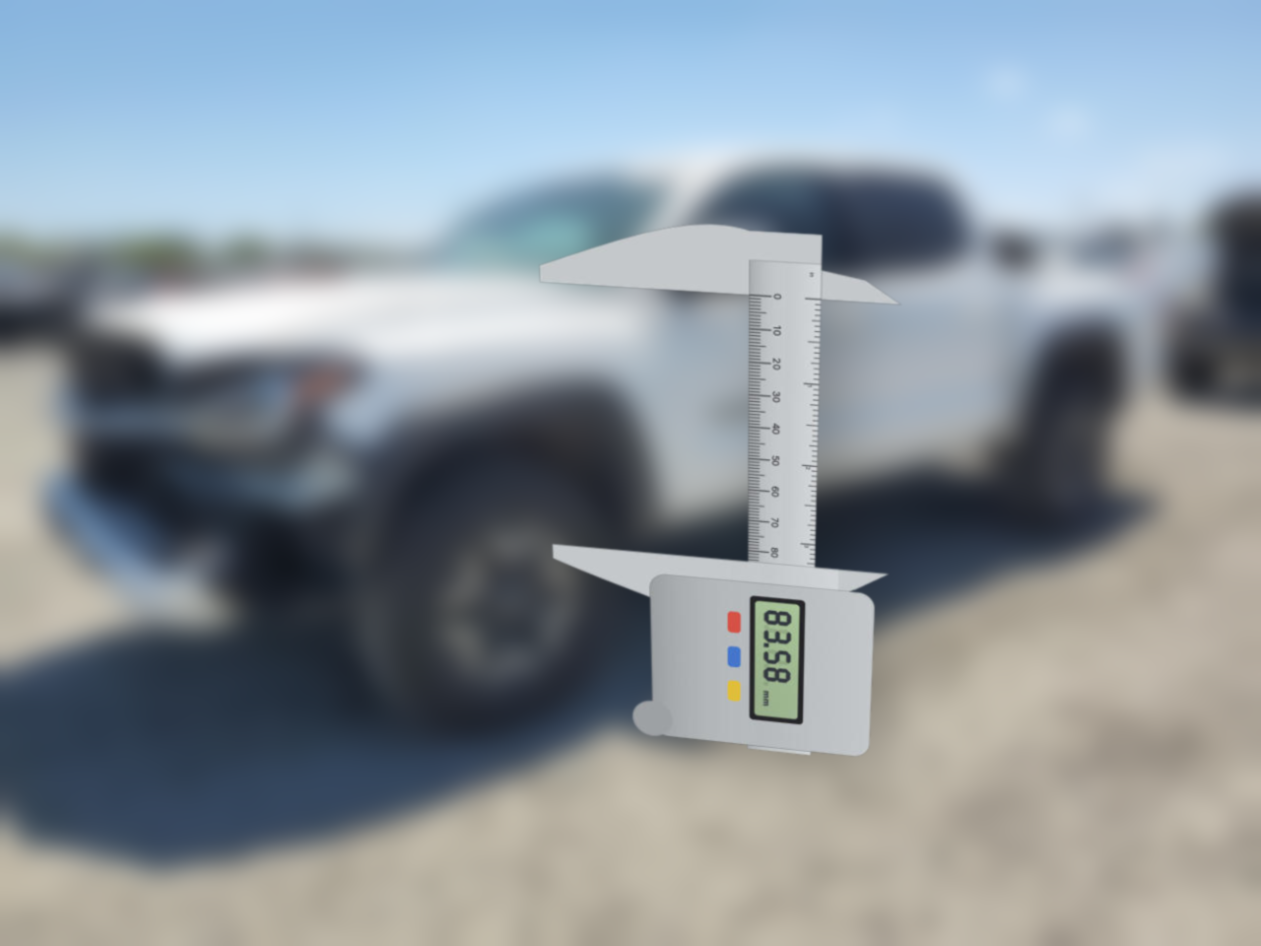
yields 83.58 mm
